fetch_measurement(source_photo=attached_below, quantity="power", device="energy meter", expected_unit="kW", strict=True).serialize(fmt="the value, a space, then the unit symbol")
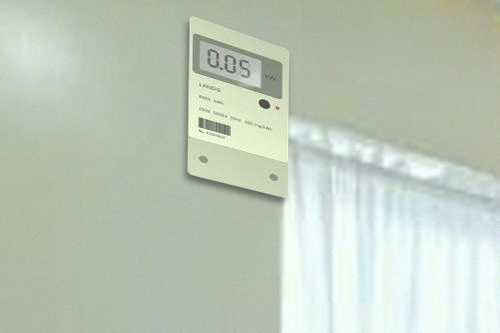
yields 0.05 kW
